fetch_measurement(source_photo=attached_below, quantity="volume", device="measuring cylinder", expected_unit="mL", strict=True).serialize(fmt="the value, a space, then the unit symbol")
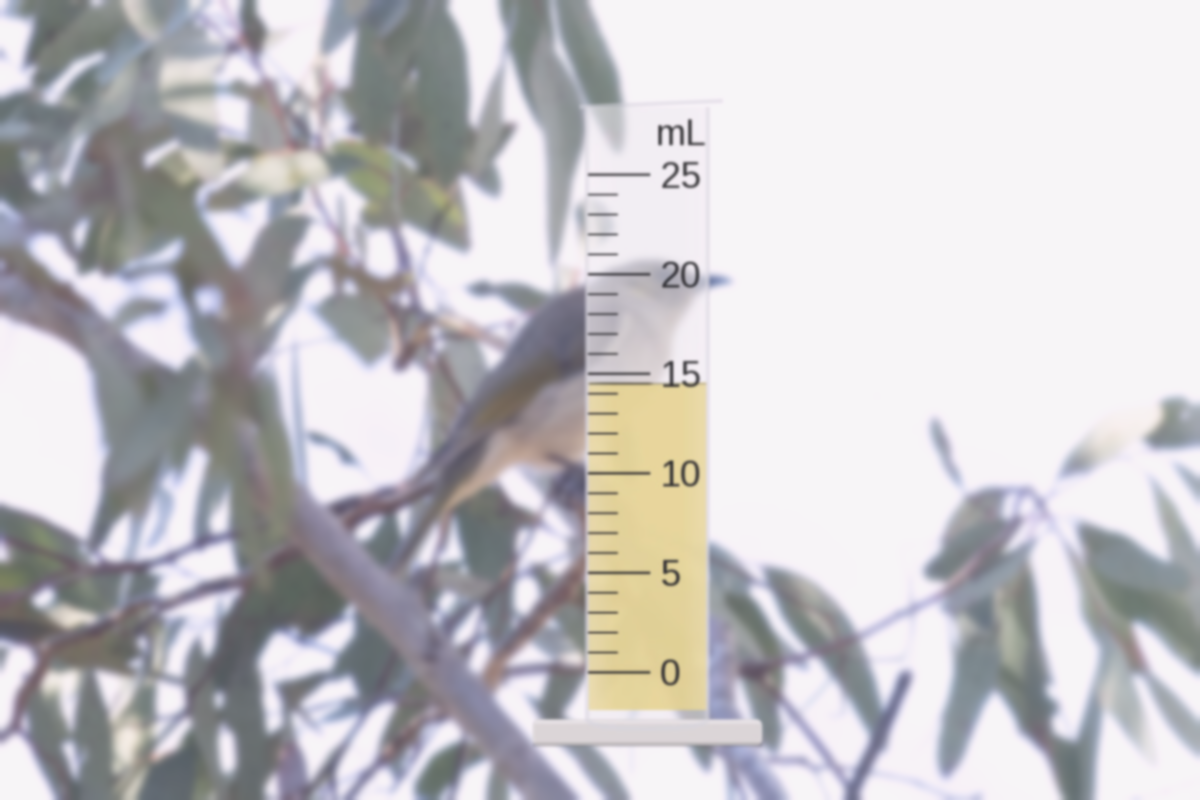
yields 14.5 mL
